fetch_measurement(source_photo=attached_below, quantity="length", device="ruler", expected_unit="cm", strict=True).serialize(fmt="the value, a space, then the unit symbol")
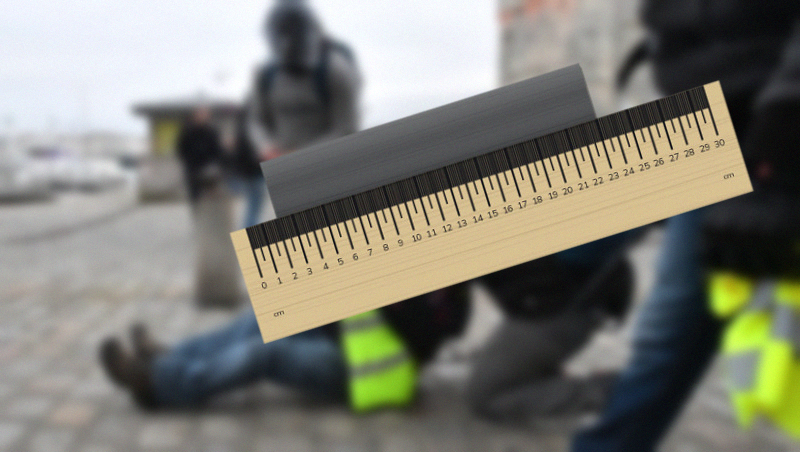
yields 21 cm
